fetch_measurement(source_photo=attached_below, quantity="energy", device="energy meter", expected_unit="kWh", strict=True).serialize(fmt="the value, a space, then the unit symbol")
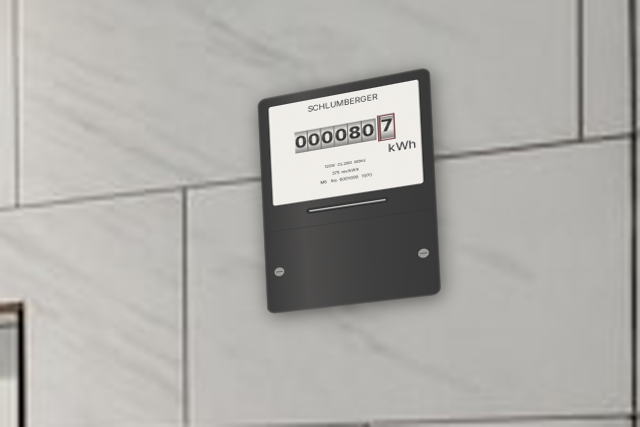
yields 80.7 kWh
